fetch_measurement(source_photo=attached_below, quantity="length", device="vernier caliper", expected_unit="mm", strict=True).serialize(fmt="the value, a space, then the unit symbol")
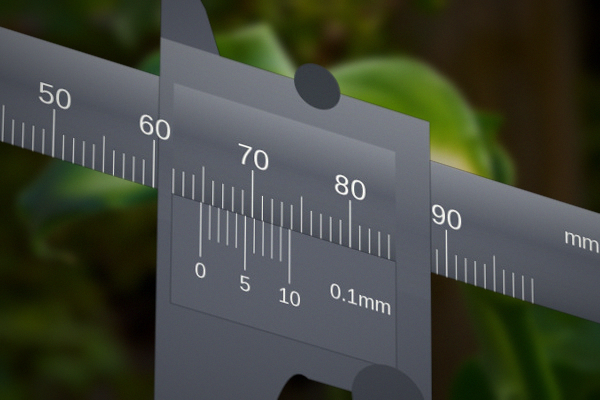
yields 64.8 mm
